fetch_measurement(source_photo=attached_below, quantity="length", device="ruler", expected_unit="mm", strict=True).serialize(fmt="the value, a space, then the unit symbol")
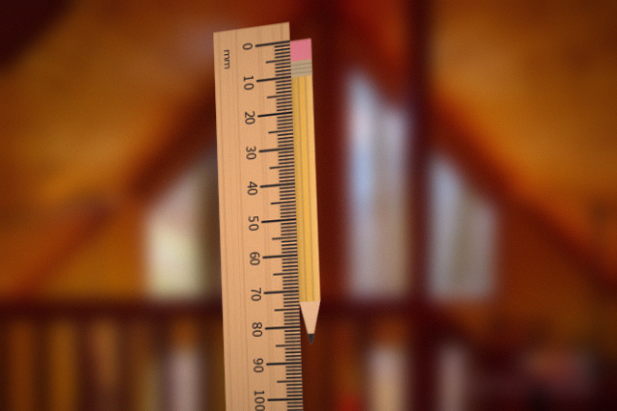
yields 85 mm
